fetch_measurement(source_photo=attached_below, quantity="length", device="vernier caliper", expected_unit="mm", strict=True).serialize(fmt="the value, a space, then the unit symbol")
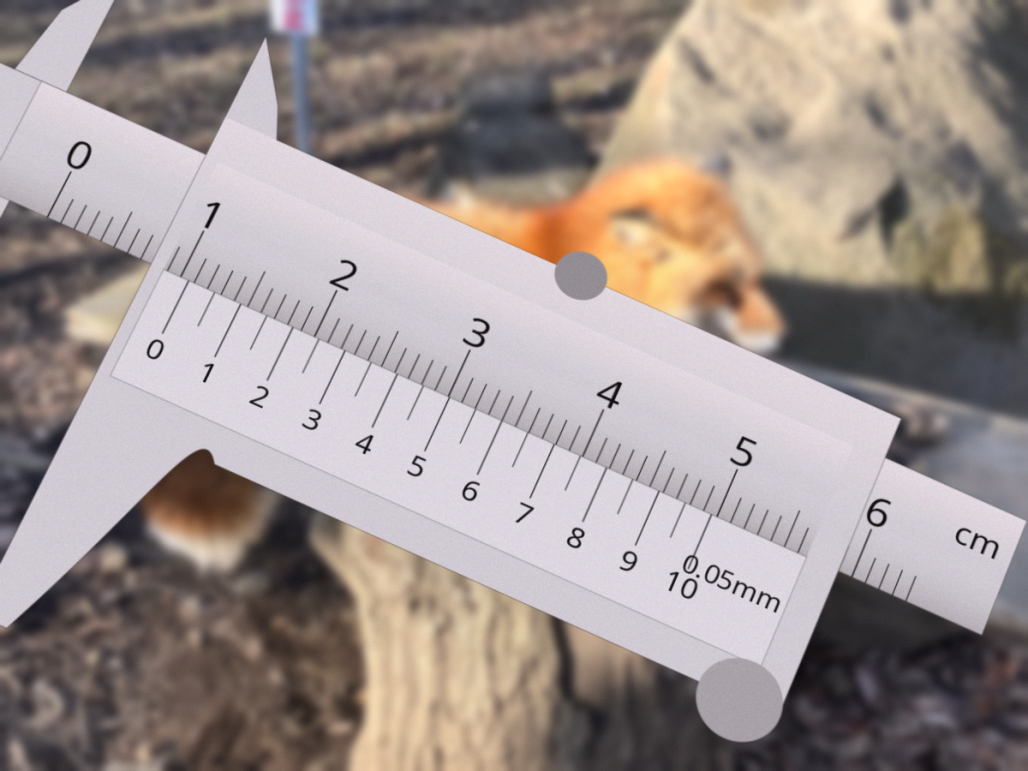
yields 10.6 mm
